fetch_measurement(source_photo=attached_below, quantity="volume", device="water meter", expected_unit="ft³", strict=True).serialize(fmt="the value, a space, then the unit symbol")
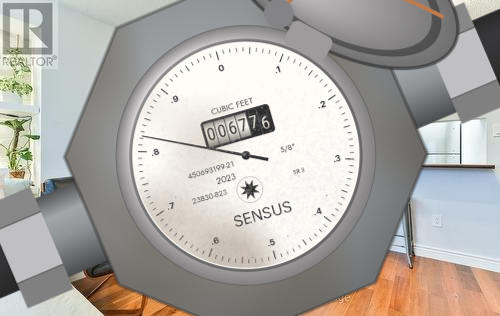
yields 6775.82 ft³
